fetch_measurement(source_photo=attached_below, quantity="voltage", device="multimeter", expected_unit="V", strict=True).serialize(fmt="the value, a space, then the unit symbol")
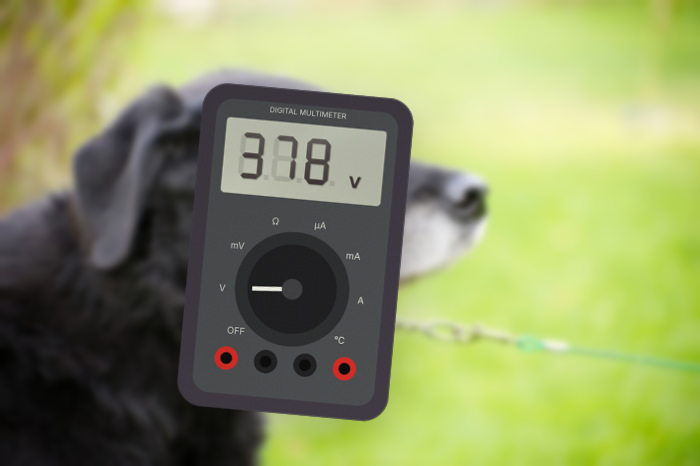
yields 378 V
